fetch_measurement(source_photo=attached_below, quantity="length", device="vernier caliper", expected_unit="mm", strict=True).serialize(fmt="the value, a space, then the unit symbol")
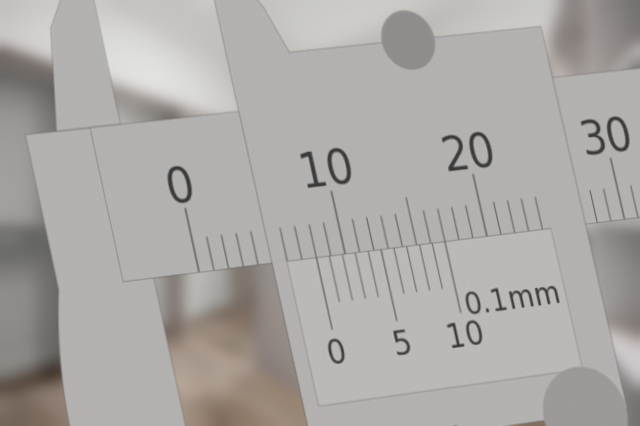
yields 8.0 mm
